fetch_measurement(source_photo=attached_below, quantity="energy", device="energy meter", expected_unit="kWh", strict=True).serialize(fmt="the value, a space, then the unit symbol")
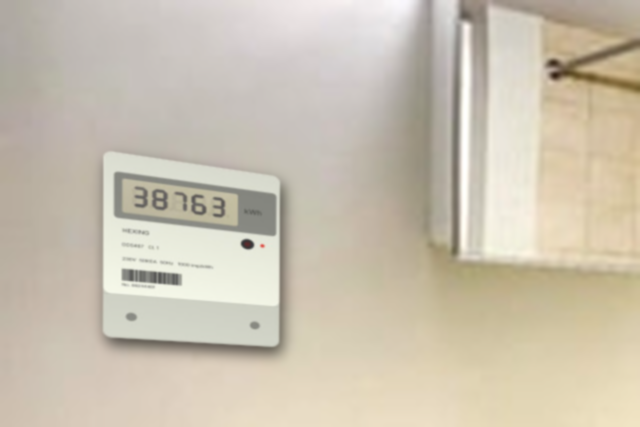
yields 38763 kWh
